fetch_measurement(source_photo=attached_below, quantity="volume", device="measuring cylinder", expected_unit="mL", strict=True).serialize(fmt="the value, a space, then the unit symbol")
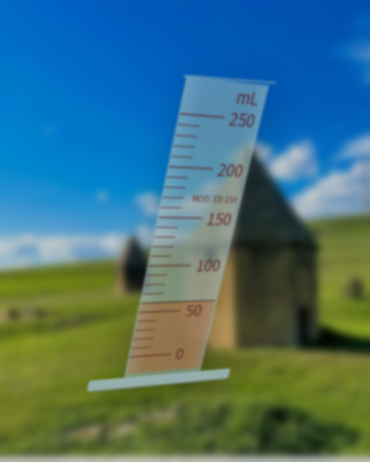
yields 60 mL
